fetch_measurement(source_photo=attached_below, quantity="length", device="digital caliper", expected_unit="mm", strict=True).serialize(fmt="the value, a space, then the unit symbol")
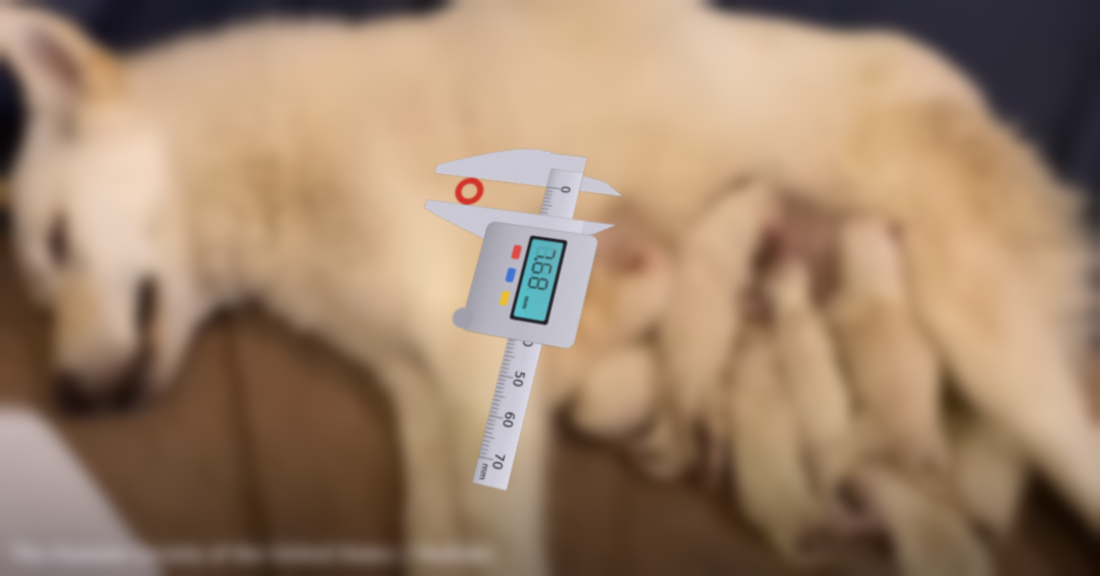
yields 7.68 mm
